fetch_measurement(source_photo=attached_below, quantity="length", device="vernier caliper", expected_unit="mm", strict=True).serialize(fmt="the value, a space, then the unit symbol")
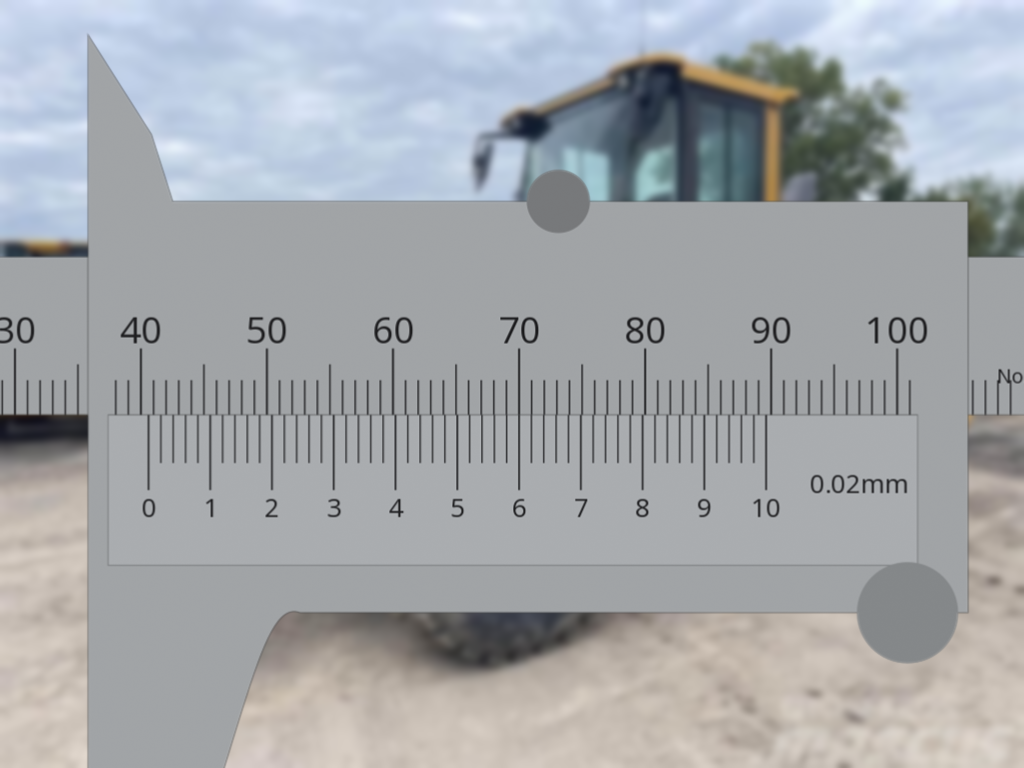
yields 40.6 mm
